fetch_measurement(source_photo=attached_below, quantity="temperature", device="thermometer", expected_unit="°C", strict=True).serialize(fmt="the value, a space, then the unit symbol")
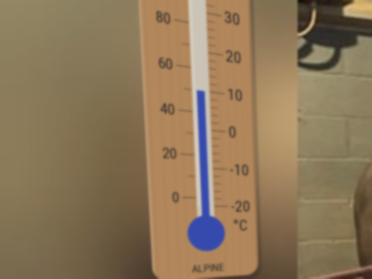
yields 10 °C
